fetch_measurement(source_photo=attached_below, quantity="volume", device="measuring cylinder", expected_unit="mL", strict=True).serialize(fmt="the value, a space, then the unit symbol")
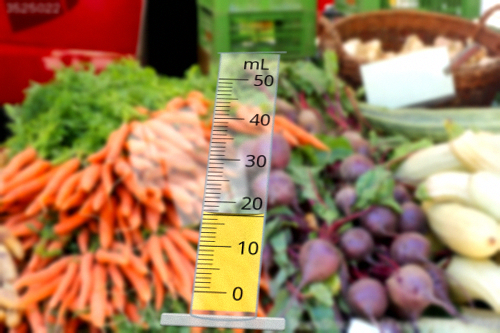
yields 17 mL
